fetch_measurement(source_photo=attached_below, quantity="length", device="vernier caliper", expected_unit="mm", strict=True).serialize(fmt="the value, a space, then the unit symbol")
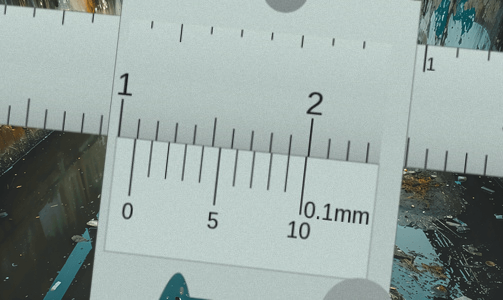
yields 10.9 mm
